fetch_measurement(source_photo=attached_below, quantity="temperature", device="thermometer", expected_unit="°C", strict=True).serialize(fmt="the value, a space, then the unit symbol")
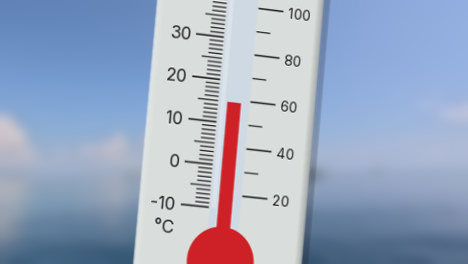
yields 15 °C
